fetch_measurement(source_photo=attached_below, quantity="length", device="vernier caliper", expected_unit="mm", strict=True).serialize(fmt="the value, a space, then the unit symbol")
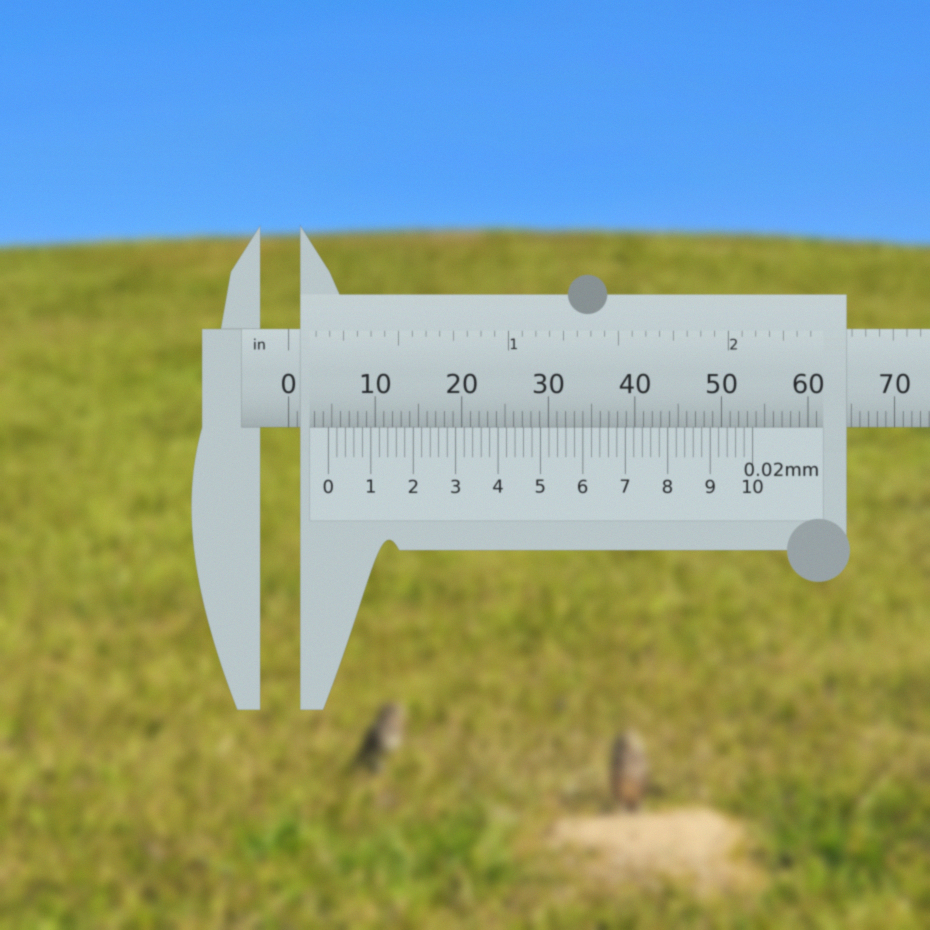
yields 4.6 mm
